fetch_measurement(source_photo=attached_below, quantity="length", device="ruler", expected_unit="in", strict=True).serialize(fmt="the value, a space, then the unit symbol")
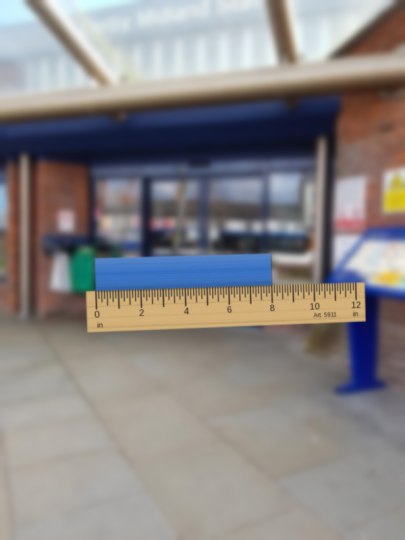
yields 8 in
